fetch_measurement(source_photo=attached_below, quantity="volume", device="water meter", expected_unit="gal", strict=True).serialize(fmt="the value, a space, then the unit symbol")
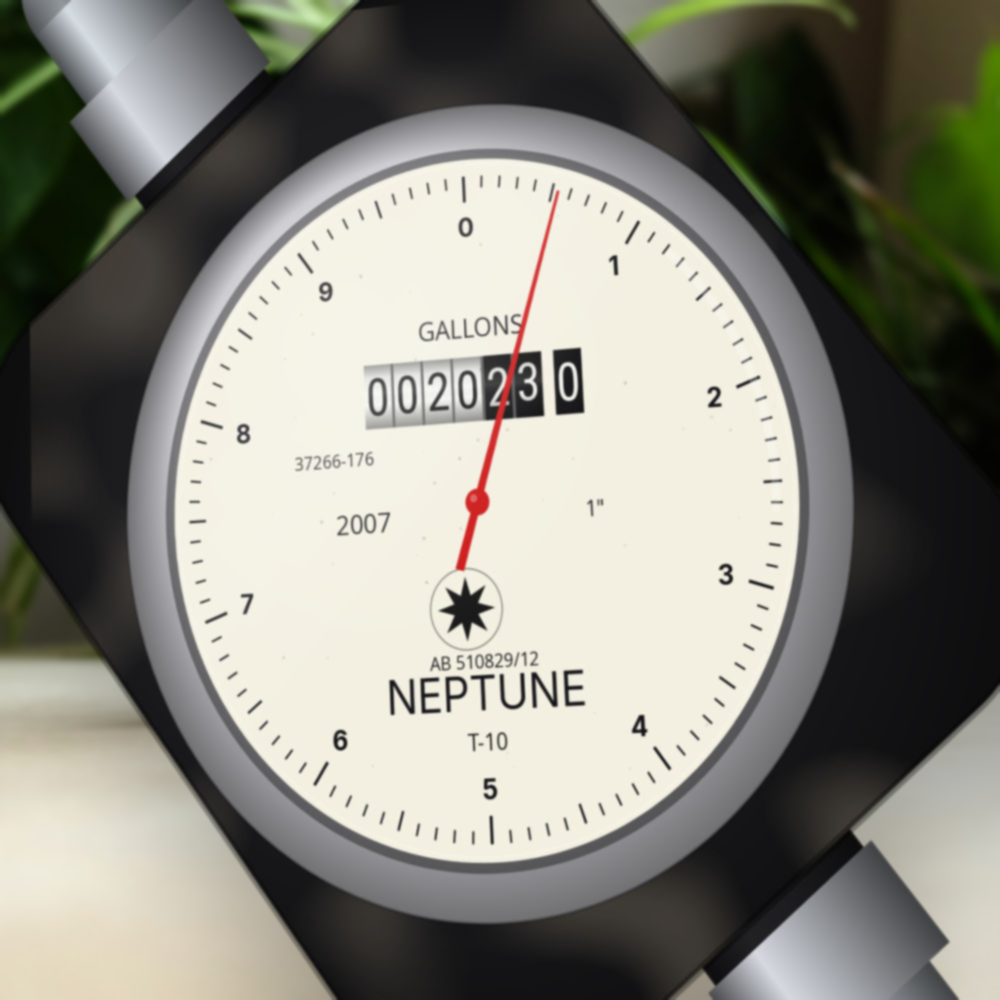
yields 20230.5 gal
